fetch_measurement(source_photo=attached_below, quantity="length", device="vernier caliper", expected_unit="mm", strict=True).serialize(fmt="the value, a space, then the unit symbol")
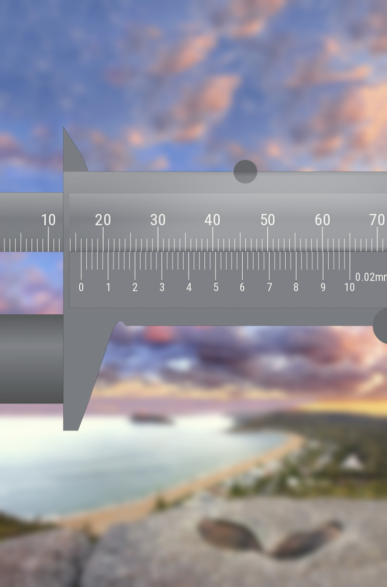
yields 16.0 mm
